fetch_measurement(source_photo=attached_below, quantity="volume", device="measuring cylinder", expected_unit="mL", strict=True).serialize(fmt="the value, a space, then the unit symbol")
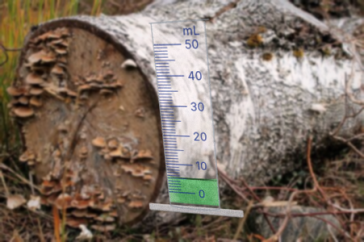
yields 5 mL
